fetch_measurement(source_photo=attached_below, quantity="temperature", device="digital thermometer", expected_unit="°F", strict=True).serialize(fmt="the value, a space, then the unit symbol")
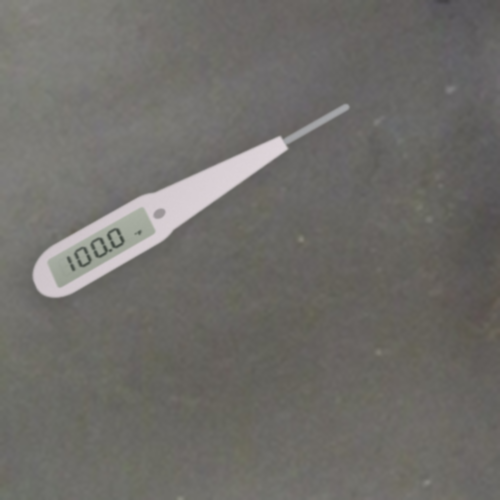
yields 100.0 °F
